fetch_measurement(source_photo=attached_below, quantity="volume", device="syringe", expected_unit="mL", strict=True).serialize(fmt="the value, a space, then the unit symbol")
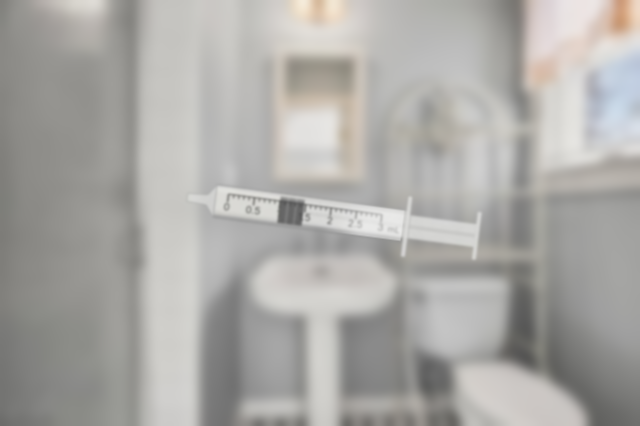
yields 1 mL
